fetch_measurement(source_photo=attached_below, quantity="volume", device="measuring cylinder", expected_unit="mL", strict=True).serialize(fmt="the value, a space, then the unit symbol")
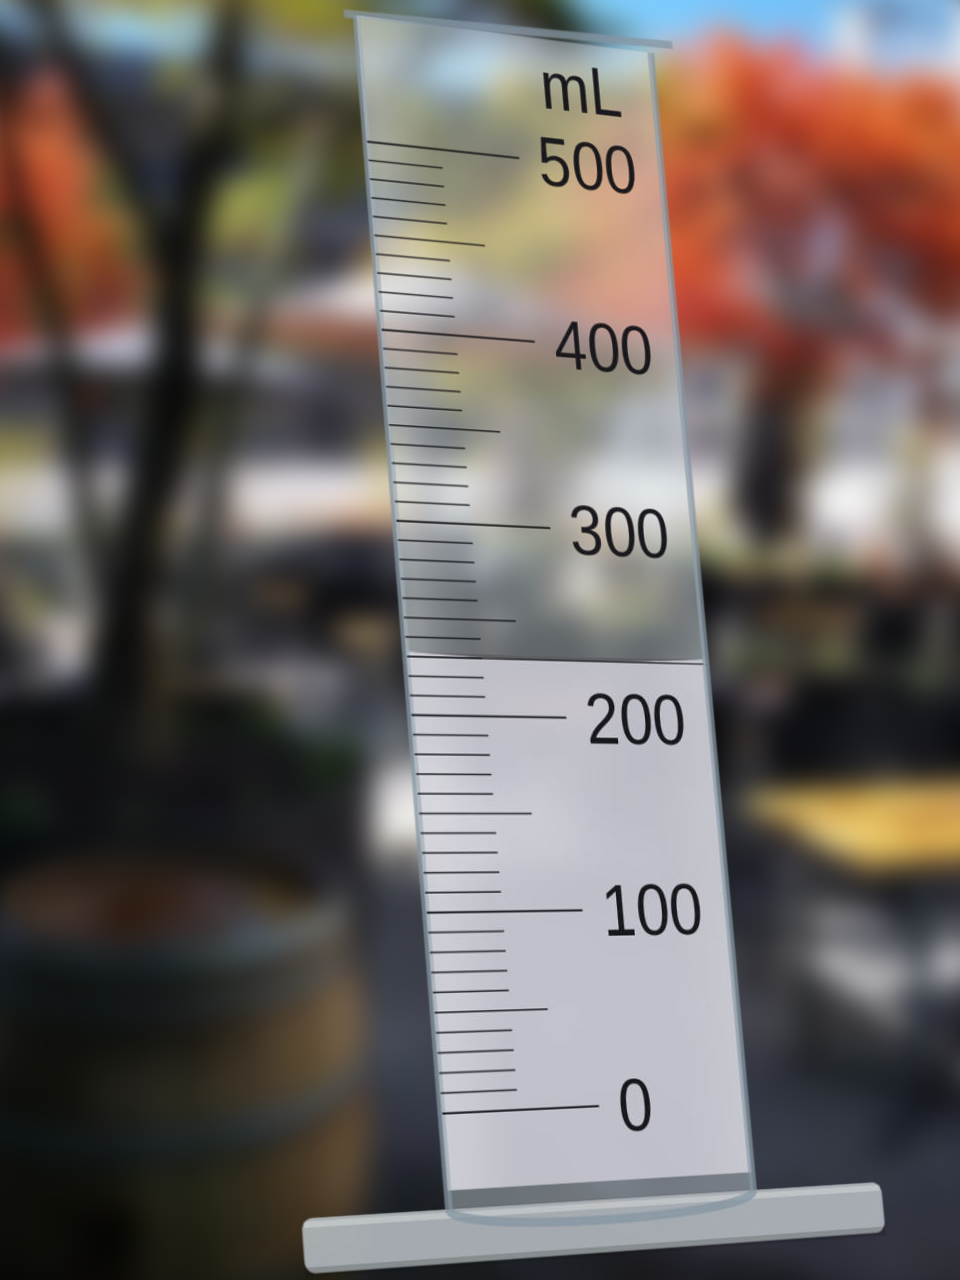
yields 230 mL
